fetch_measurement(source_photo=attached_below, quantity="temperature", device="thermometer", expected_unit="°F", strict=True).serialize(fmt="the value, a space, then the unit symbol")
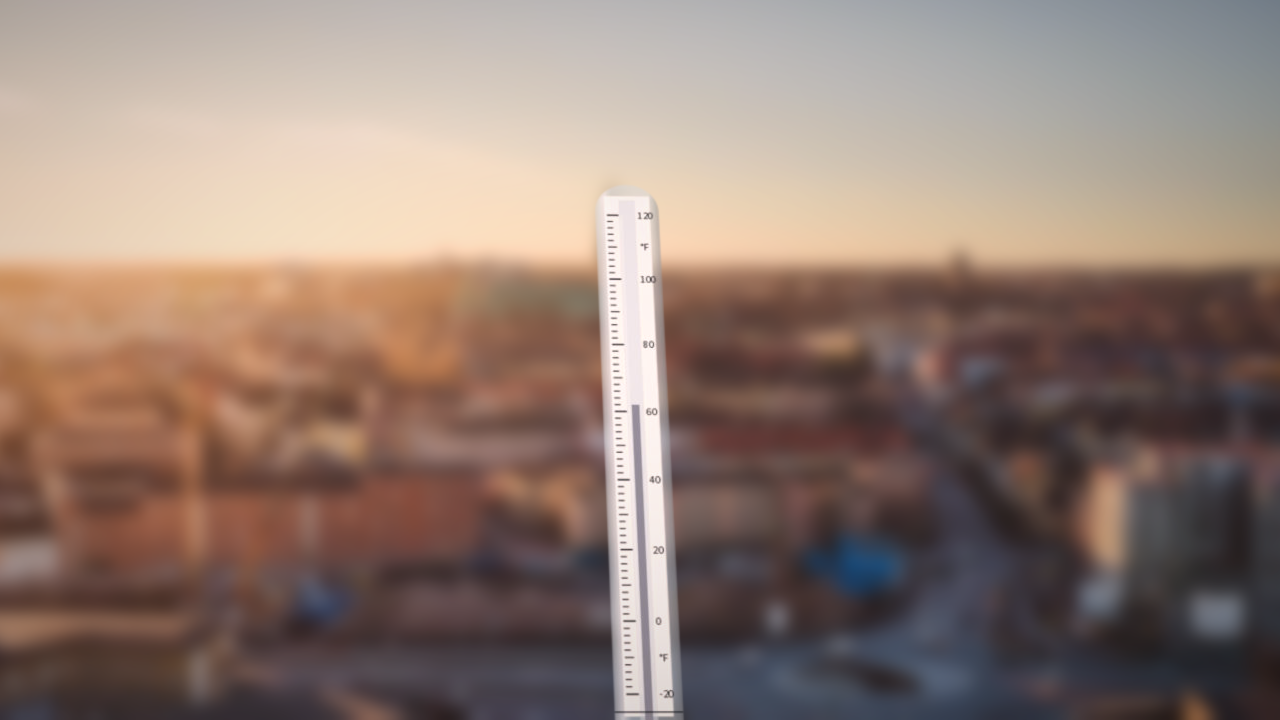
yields 62 °F
